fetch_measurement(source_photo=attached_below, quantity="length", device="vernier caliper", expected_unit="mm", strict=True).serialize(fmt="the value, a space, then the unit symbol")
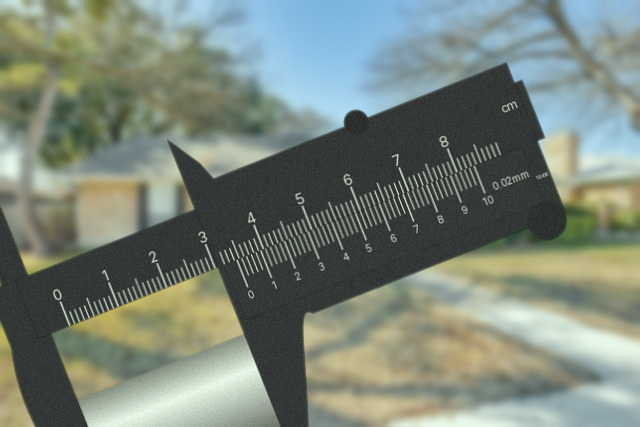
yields 34.5 mm
